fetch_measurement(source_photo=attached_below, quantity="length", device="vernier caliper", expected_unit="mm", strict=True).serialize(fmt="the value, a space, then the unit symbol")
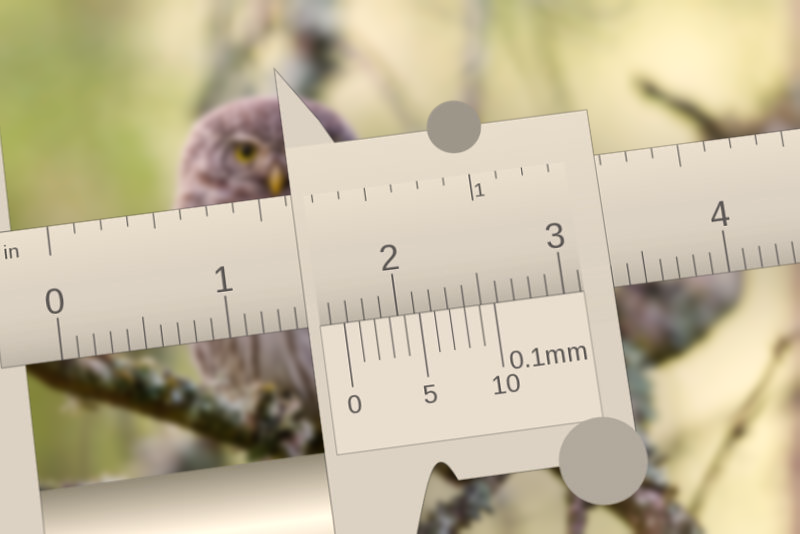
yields 16.8 mm
